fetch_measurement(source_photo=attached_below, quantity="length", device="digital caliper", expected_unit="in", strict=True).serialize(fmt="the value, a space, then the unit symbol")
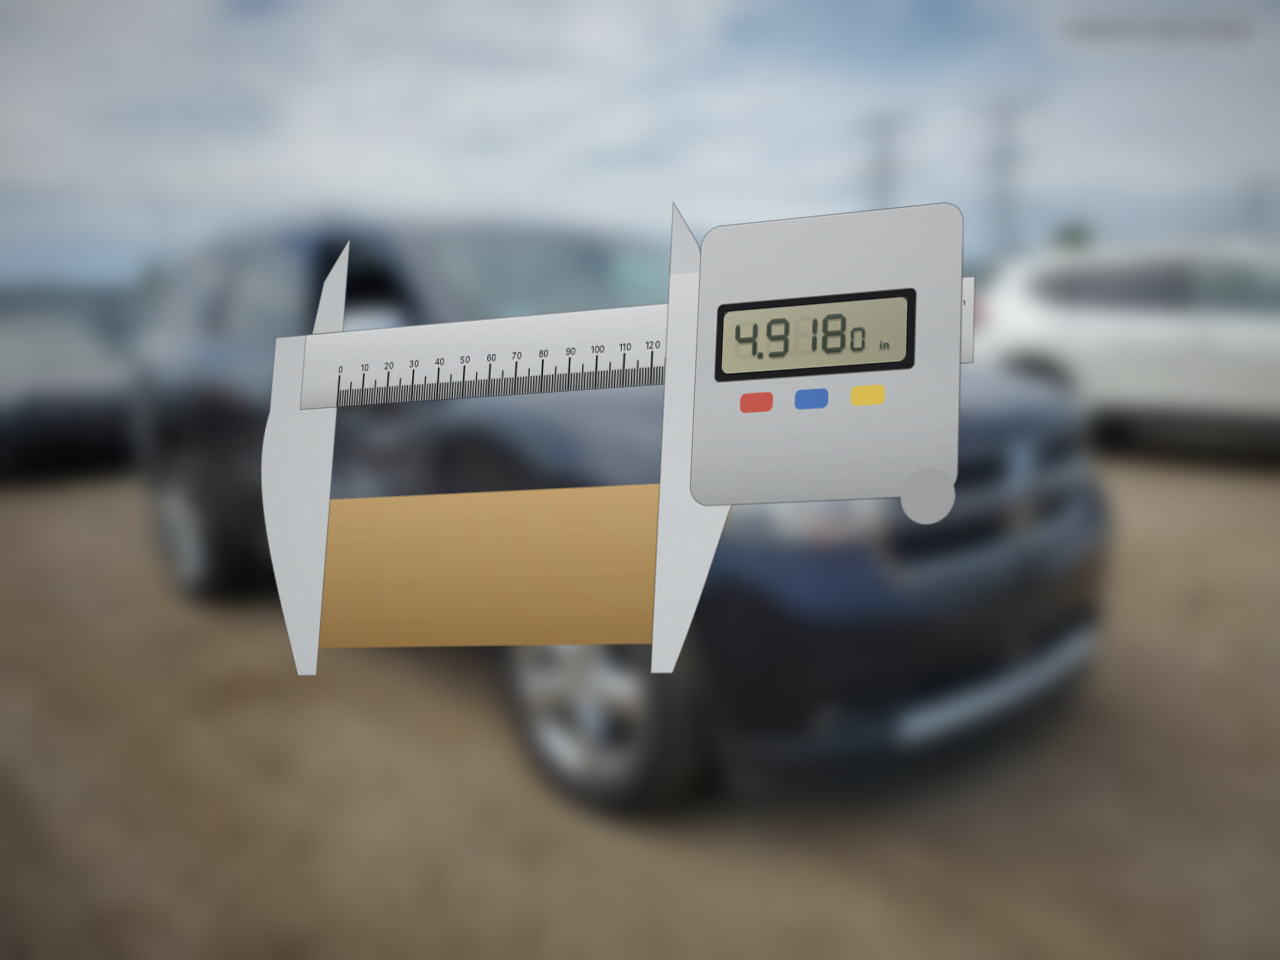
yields 4.9180 in
